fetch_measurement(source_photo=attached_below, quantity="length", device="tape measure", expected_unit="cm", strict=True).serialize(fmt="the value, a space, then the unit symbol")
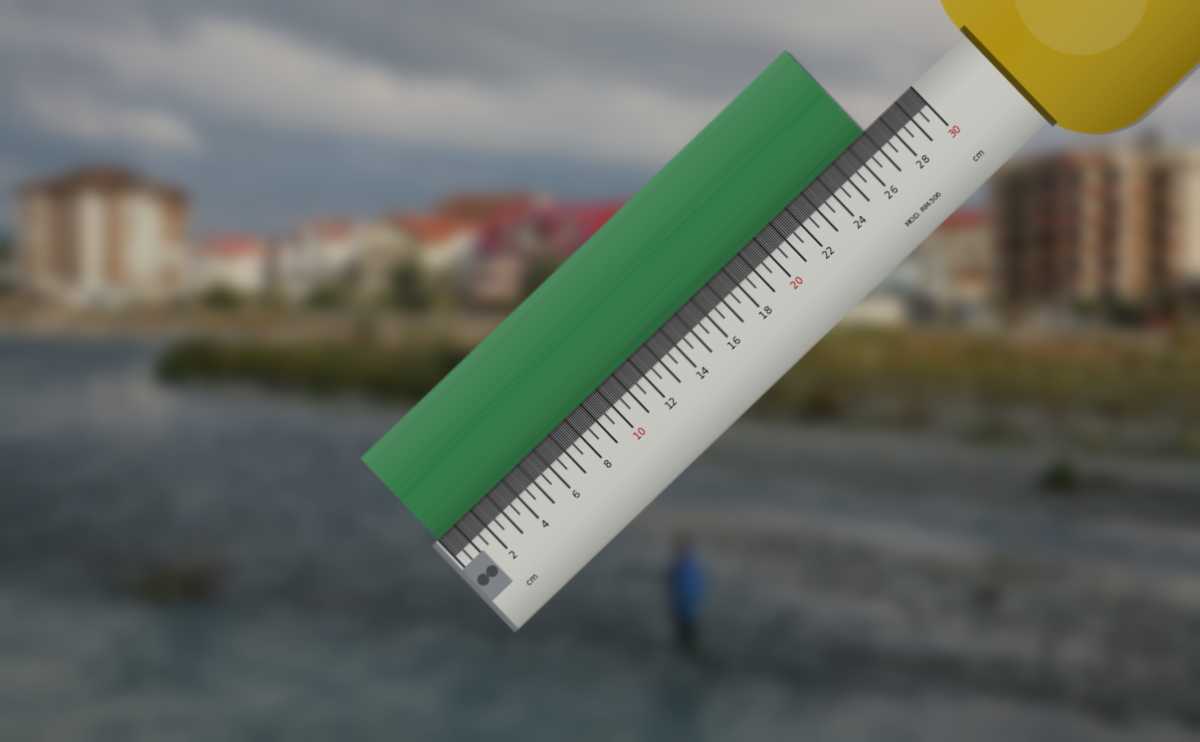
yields 27 cm
